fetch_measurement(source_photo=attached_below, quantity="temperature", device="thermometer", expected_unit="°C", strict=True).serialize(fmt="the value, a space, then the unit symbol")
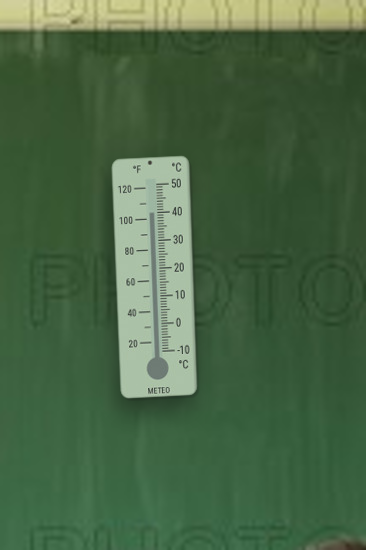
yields 40 °C
